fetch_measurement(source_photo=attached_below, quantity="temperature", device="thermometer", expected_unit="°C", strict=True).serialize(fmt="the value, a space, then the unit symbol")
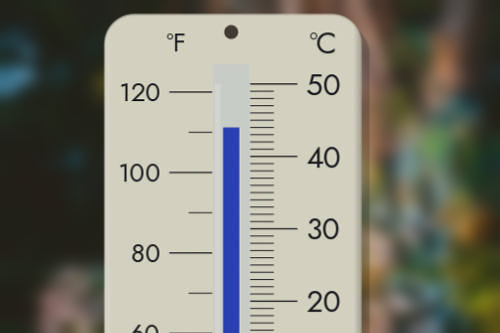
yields 44 °C
